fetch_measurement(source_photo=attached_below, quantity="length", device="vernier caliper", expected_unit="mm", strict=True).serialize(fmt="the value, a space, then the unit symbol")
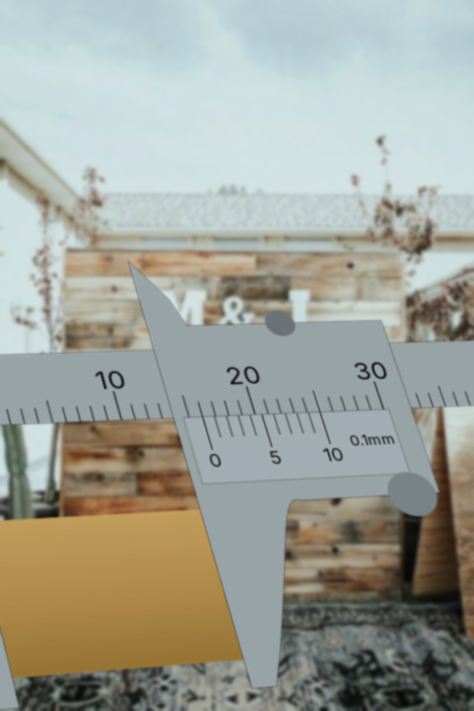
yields 16.0 mm
